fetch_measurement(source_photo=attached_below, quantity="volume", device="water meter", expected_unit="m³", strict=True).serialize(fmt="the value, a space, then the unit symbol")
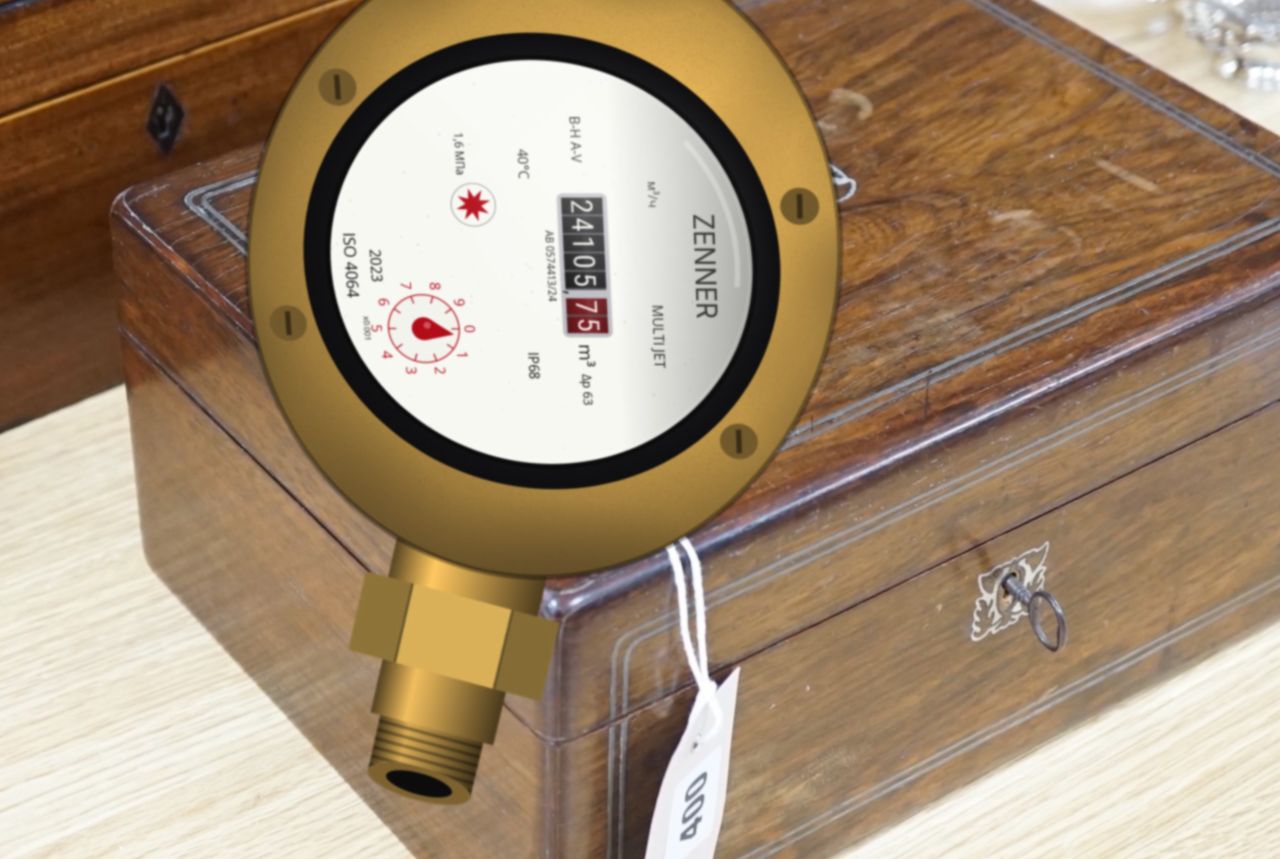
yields 24105.750 m³
